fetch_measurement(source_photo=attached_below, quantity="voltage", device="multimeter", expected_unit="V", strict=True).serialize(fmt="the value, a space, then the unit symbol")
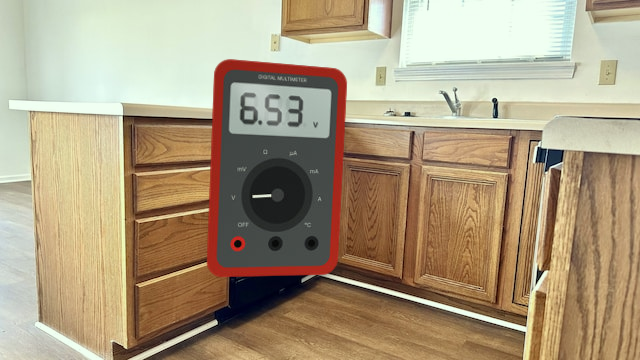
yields 6.53 V
